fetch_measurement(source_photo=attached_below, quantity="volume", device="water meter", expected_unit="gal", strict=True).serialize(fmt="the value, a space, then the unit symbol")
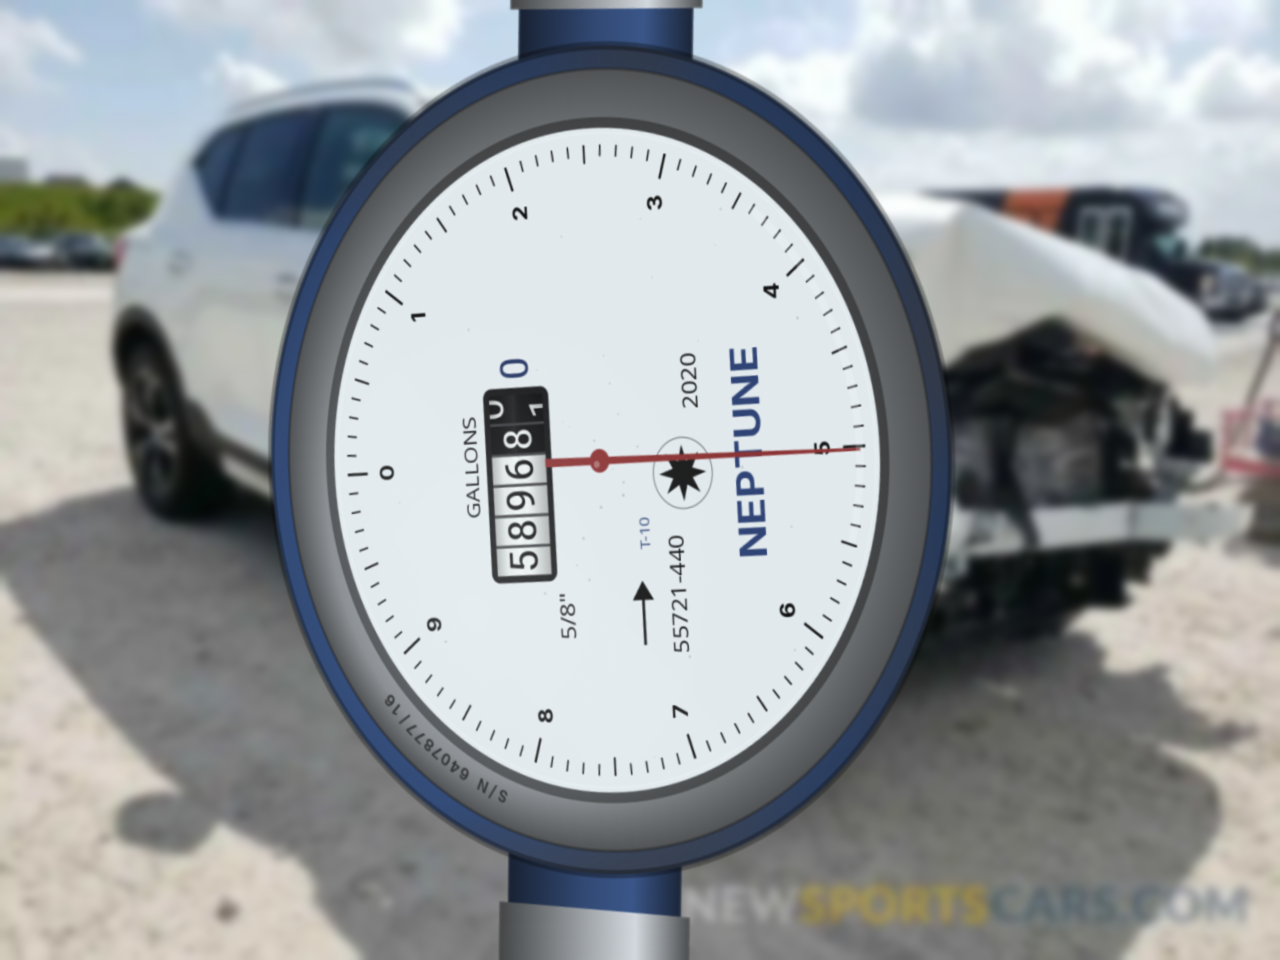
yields 5896805.0 gal
